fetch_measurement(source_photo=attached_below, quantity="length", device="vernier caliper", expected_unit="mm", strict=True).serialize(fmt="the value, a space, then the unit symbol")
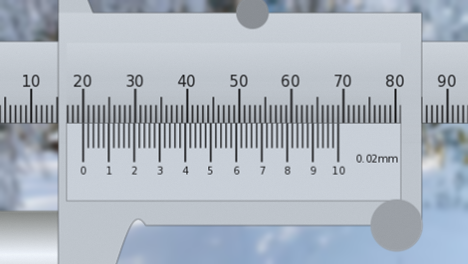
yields 20.0 mm
